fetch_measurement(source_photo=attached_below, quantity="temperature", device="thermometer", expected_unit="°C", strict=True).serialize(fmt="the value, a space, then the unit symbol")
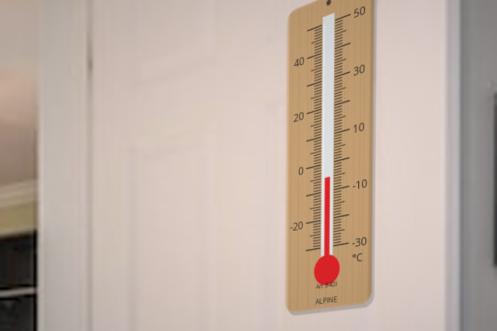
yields -5 °C
